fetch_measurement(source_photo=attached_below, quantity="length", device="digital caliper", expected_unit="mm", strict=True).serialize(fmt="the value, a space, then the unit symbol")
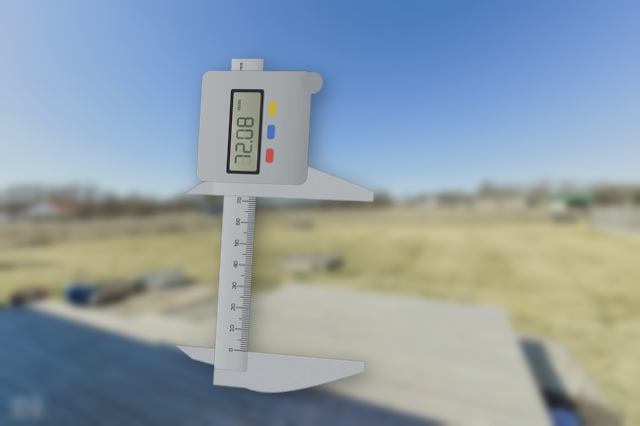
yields 72.08 mm
